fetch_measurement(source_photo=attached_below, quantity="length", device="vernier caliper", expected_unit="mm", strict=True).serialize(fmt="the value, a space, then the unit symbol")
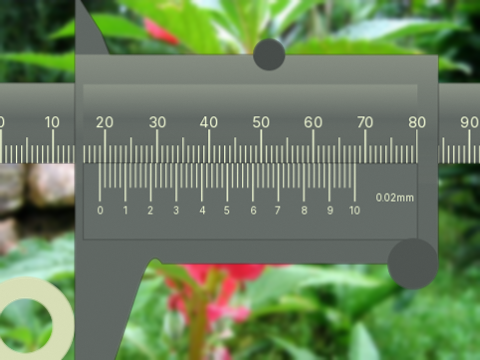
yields 19.0 mm
